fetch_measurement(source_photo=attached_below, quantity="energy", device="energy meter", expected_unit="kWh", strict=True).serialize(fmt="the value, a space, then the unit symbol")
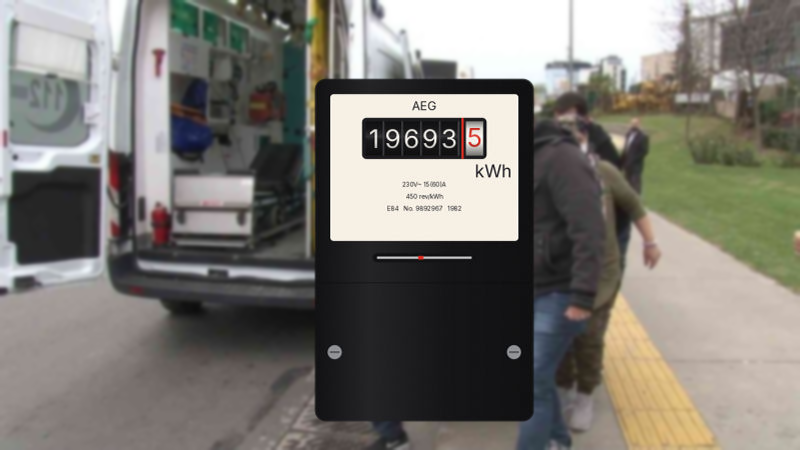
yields 19693.5 kWh
